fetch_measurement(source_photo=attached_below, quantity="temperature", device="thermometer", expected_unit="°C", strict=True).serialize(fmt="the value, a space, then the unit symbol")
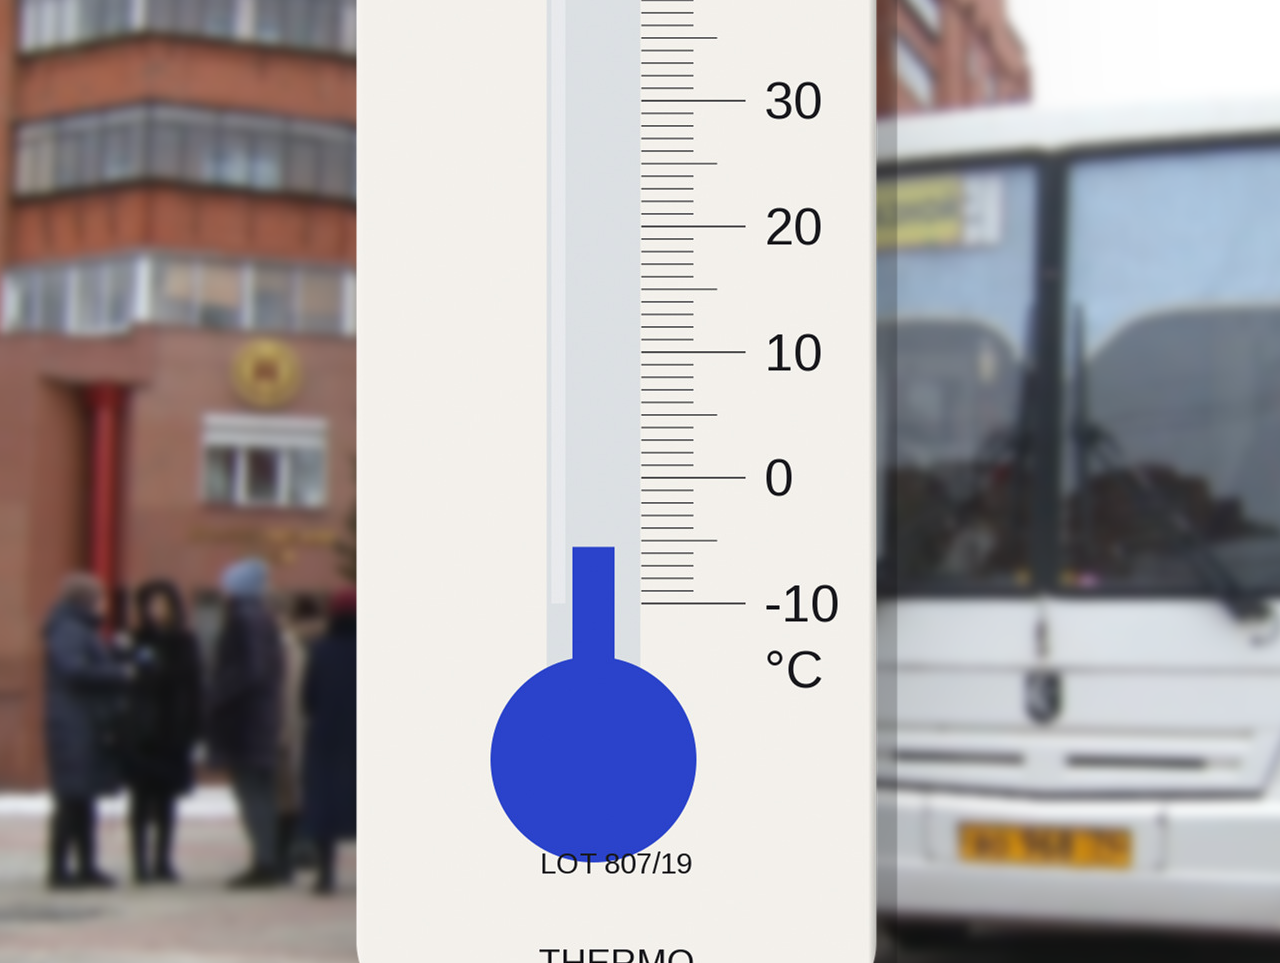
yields -5.5 °C
